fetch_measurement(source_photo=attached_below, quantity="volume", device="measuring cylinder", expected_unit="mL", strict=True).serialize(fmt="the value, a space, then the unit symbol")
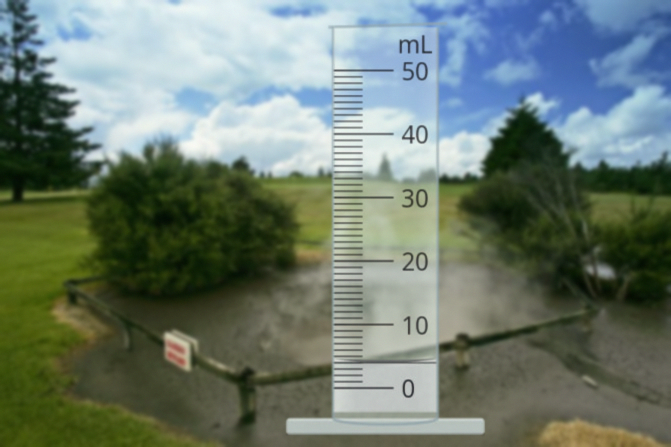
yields 4 mL
